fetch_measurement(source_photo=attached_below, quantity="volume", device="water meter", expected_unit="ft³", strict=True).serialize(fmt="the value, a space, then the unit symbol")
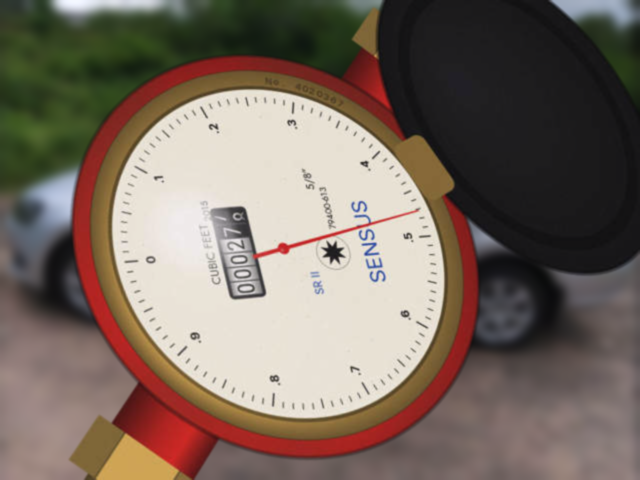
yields 277.47 ft³
